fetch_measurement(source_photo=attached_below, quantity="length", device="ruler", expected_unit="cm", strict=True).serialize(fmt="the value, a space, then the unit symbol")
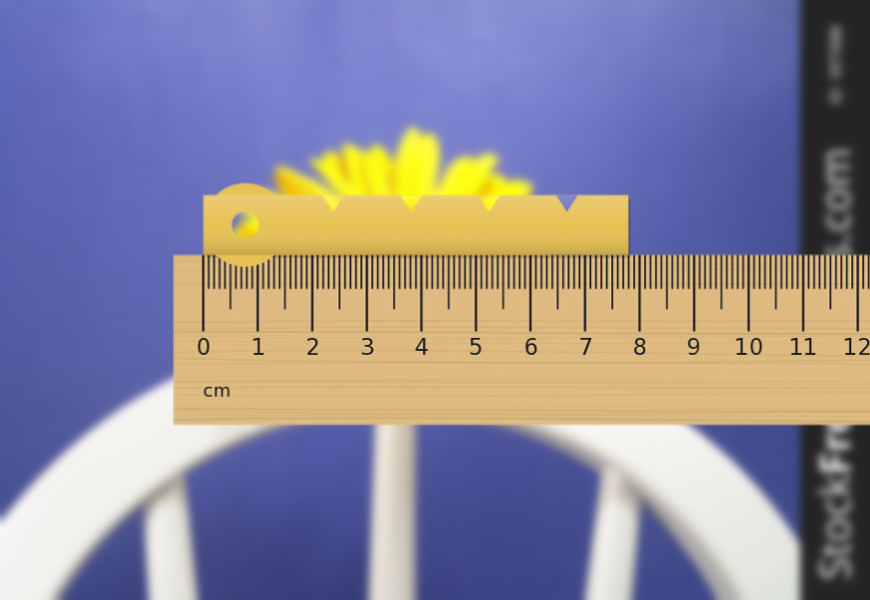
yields 7.8 cm
